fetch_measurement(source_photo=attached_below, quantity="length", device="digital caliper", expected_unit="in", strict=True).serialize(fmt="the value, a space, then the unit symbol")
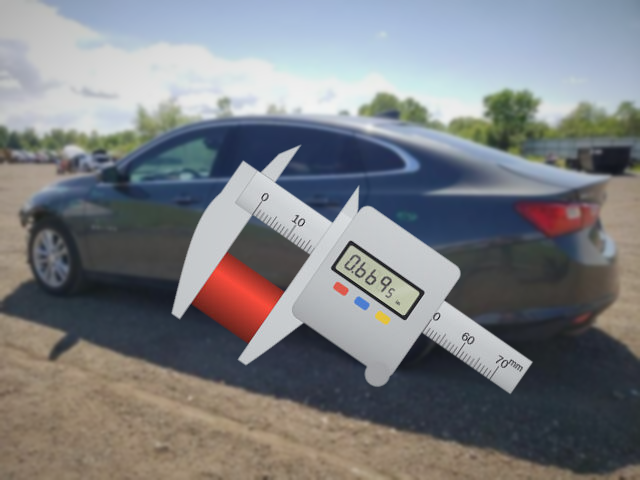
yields 0.6695 in
